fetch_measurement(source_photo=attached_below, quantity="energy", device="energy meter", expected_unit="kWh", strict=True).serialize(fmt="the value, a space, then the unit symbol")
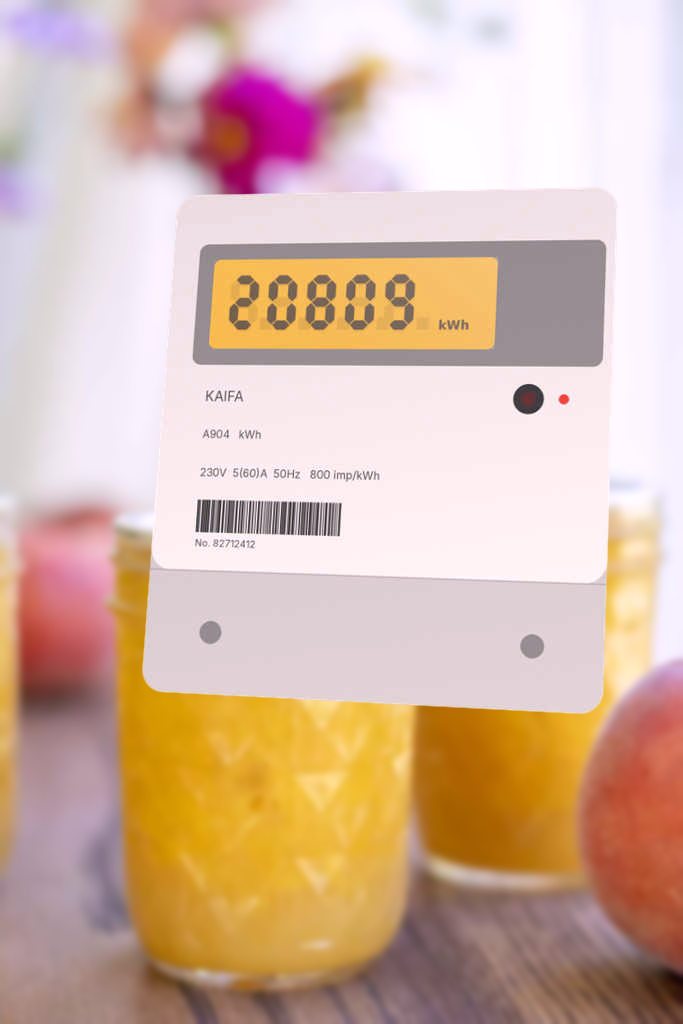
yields 20809 kWh
